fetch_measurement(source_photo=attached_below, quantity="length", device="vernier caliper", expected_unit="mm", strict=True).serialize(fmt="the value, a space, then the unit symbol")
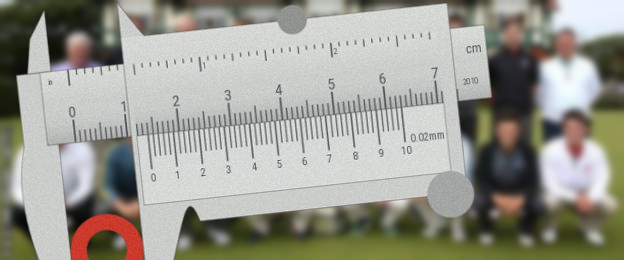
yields 14.0 mm
